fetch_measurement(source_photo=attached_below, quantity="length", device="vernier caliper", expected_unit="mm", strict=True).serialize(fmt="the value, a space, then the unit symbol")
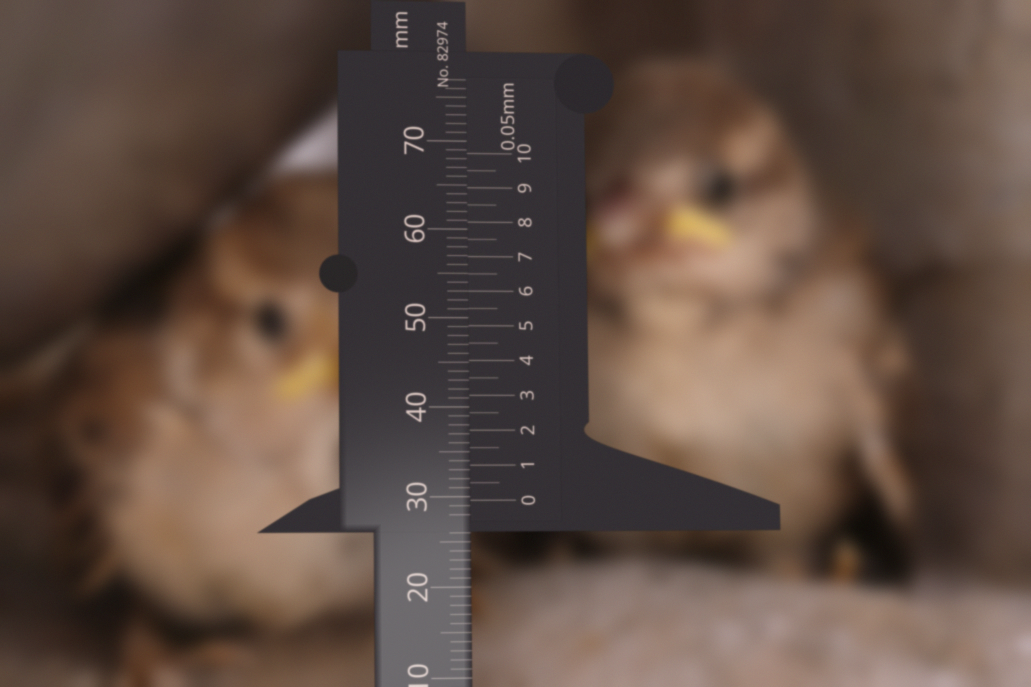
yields 29.6 mm
